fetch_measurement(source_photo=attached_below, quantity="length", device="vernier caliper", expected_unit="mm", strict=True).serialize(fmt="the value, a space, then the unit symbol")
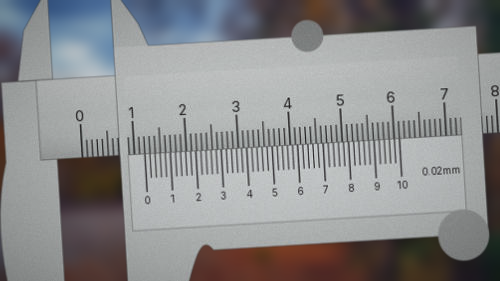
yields 12.0 mm
